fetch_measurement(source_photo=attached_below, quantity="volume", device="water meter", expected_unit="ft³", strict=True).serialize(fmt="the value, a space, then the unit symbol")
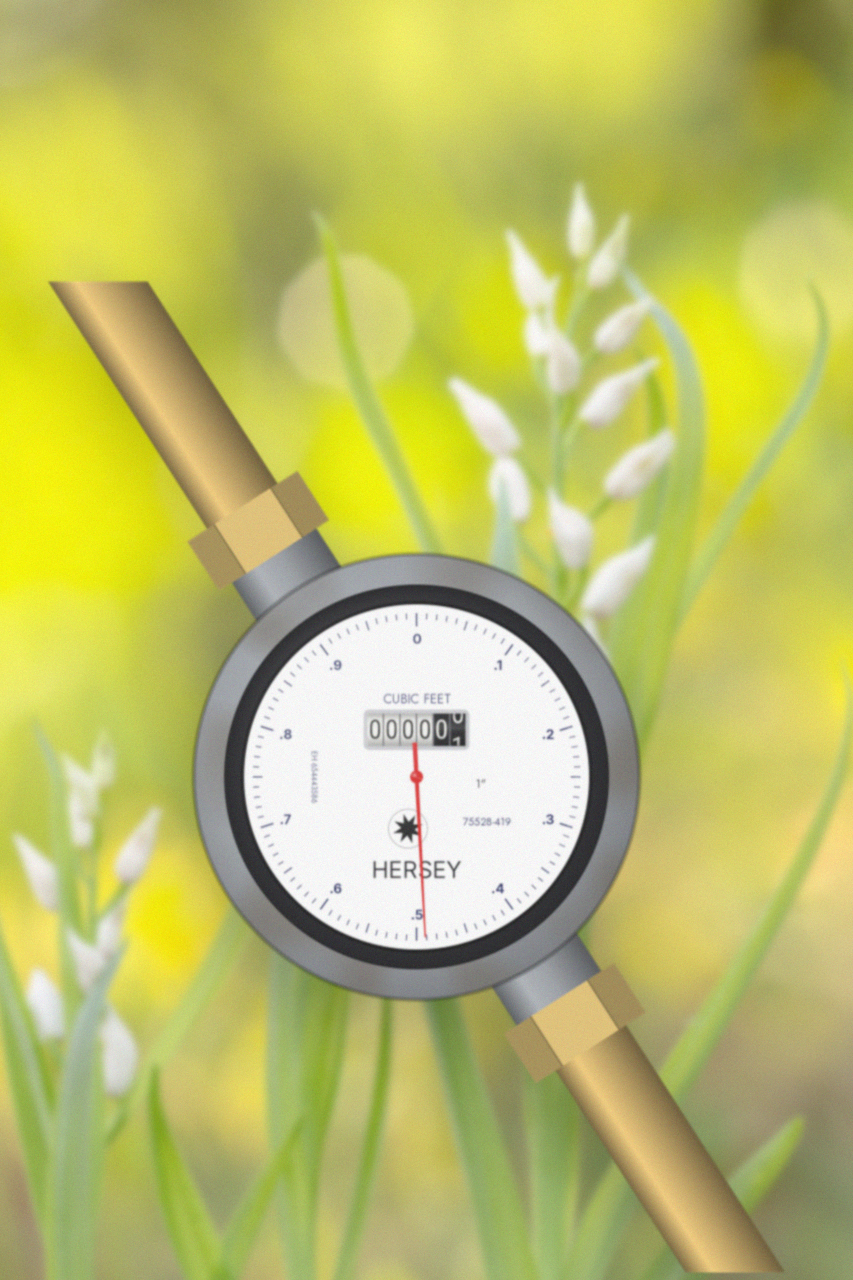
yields 0.49 ft³
